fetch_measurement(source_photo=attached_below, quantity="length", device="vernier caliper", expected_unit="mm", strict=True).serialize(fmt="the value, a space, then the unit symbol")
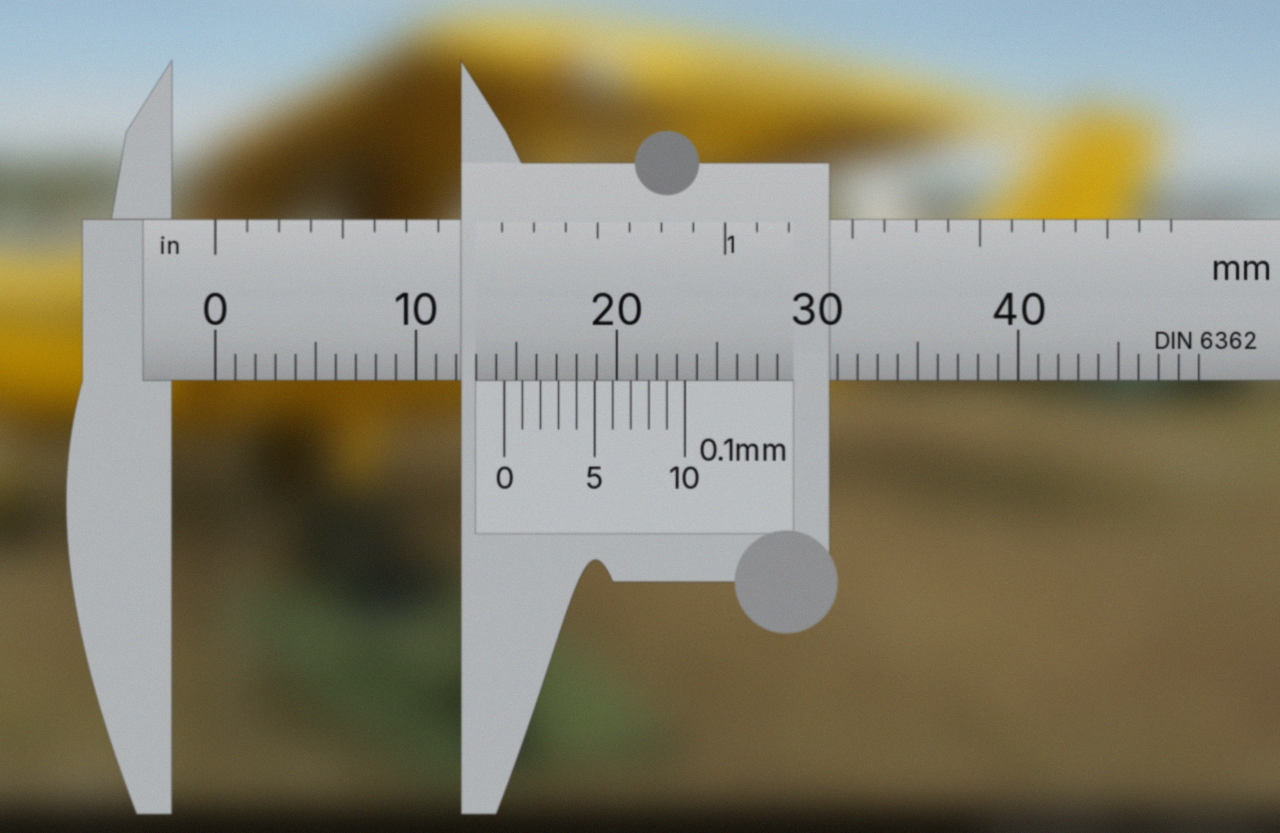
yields 14.4 mm
